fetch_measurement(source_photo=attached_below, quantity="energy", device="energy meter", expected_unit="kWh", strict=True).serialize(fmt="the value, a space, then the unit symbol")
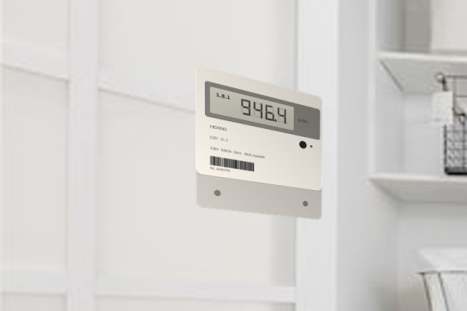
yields 946.4 kWh
